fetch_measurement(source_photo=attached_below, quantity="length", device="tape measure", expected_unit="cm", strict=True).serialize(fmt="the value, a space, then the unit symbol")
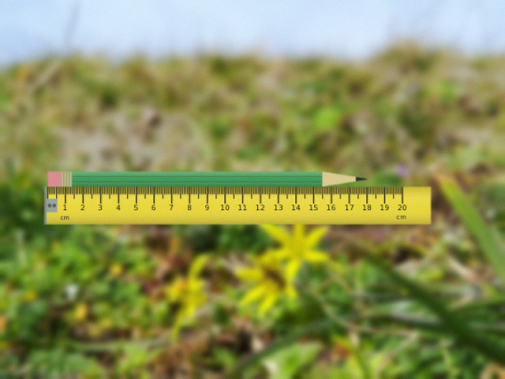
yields 18 cm
